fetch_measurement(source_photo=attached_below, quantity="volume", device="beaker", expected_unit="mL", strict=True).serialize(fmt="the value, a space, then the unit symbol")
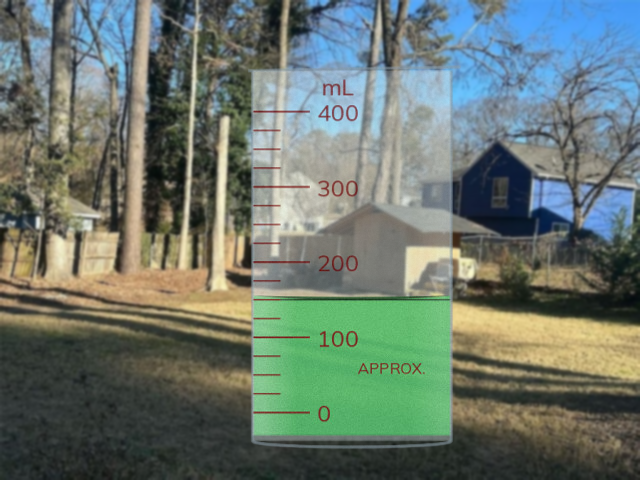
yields 150 mL
